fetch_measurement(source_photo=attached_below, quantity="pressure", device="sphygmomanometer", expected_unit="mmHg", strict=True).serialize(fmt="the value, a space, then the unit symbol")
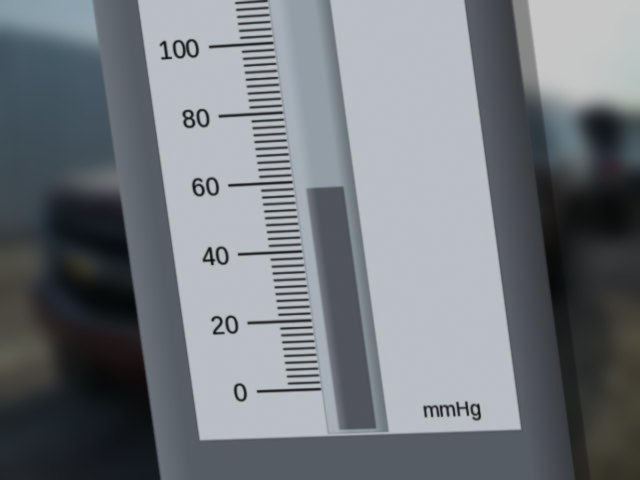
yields 58 mmHg
